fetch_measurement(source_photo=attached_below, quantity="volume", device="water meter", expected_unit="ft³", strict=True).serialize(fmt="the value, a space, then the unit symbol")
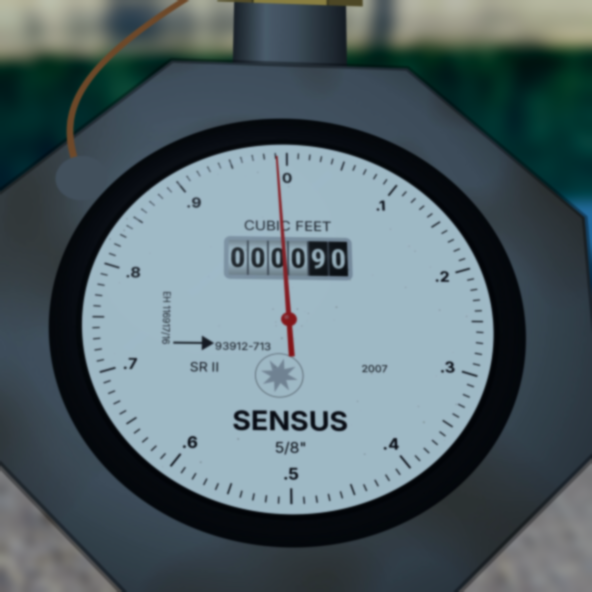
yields 89.99 ft³
